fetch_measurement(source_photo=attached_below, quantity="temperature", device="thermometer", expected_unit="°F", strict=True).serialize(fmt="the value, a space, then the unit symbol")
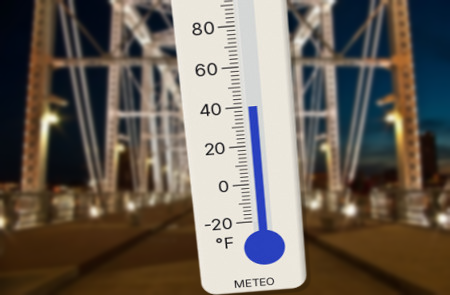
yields 40 °F
